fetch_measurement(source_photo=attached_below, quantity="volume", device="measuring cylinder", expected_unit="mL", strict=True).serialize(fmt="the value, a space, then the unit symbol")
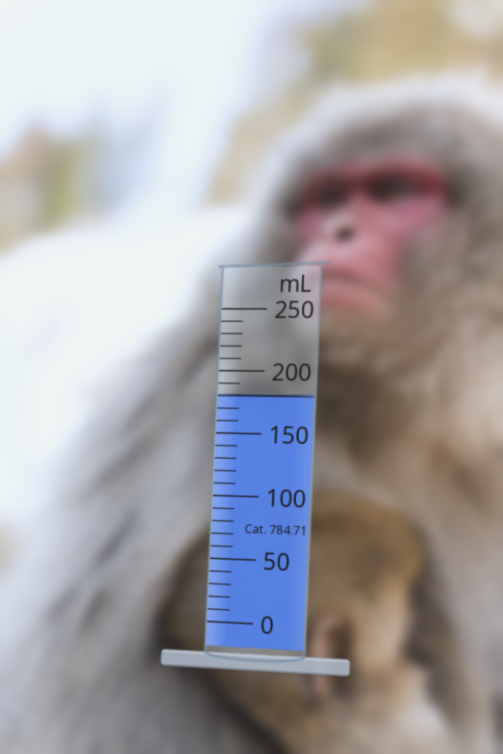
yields 180 mL
